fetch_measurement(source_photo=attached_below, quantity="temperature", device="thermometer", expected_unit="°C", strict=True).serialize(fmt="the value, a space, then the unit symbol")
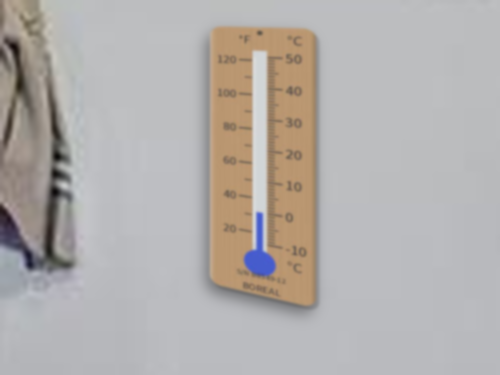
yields 0 °C
